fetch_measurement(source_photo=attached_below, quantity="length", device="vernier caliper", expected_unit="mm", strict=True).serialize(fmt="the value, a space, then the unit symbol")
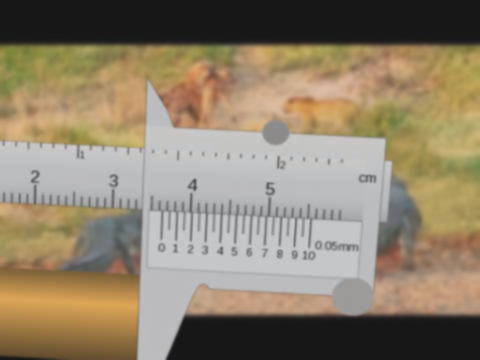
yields 36.4 mm
